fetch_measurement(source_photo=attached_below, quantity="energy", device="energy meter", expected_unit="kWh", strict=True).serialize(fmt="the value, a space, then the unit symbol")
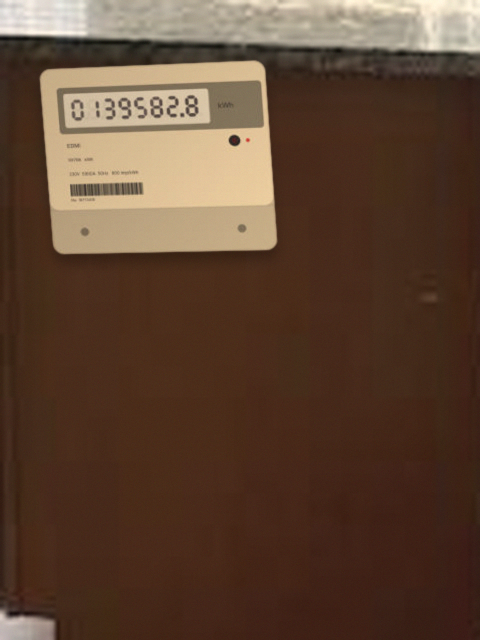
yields 139582.8 kWh
